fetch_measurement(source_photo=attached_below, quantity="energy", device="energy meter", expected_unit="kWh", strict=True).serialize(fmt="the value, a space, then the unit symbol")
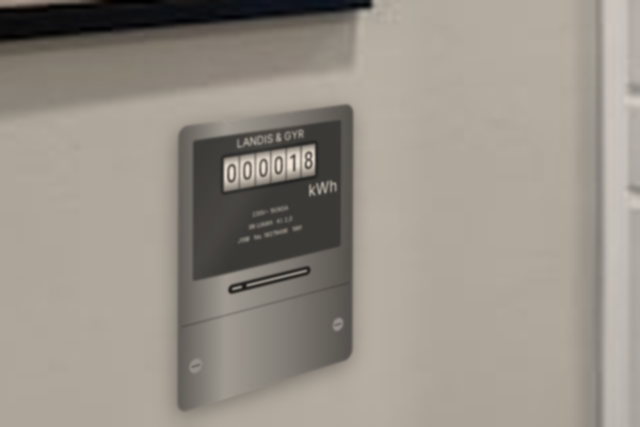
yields 18 kWh
